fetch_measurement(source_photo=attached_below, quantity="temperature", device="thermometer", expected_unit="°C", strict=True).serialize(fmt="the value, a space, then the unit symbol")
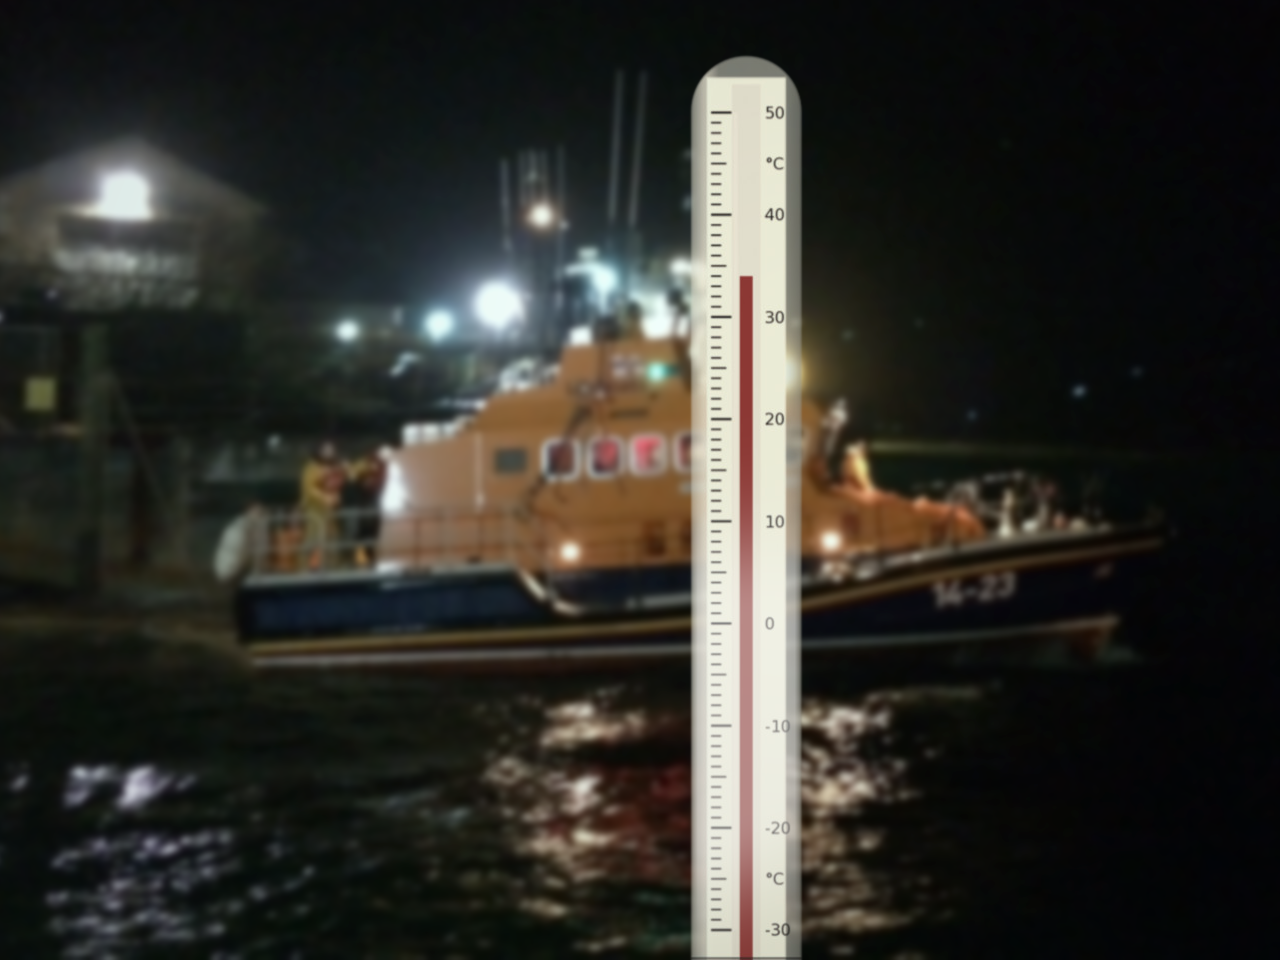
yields 34 °C
